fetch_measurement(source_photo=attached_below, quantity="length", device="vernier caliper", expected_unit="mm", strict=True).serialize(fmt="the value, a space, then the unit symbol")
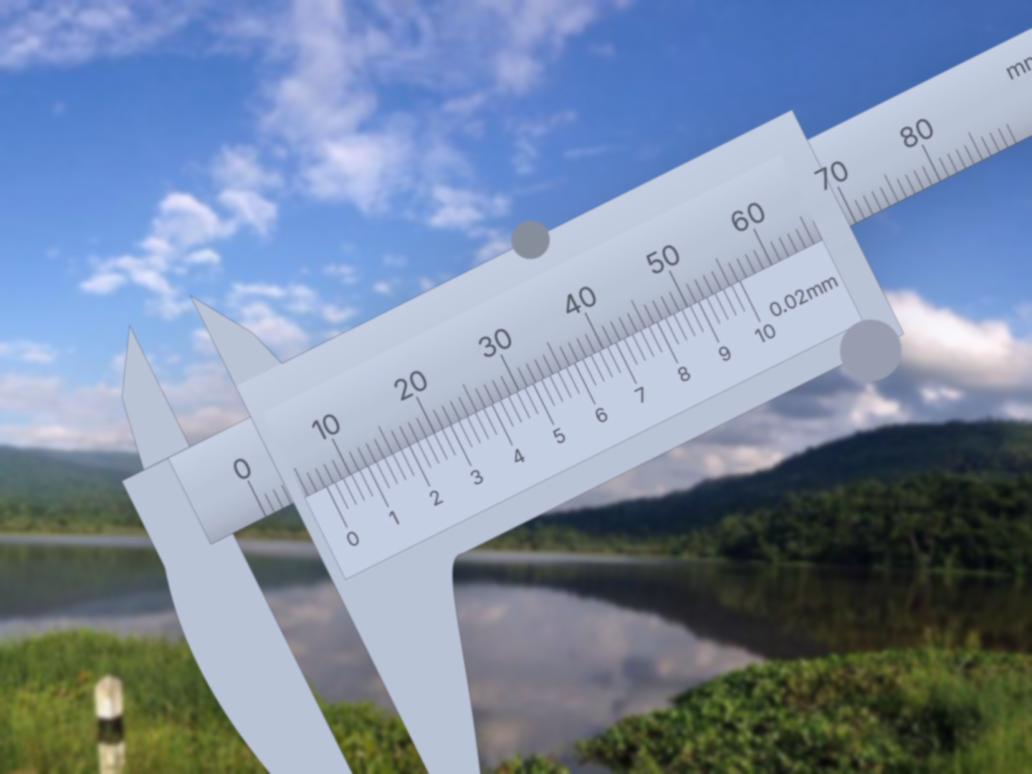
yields 7.2 mm
